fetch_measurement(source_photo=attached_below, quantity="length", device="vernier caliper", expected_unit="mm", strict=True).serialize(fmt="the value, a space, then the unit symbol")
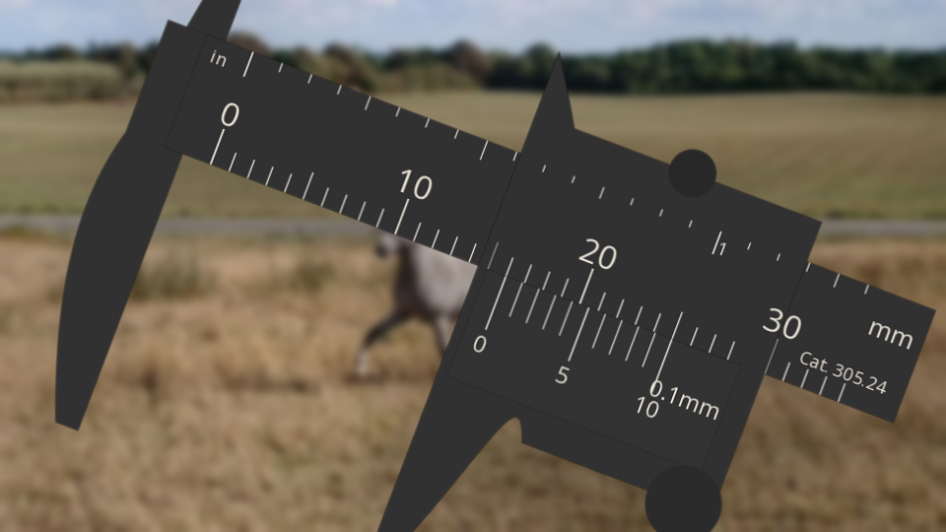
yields 16.0 mm
